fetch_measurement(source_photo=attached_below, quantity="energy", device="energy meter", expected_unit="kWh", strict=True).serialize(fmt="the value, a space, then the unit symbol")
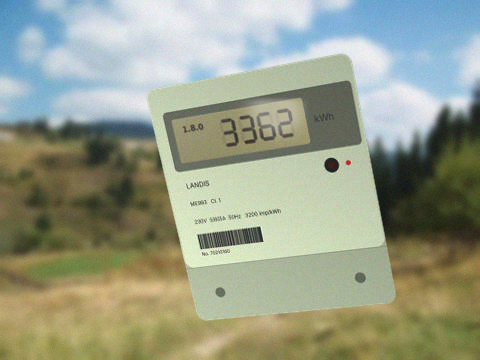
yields 3362 kWh
